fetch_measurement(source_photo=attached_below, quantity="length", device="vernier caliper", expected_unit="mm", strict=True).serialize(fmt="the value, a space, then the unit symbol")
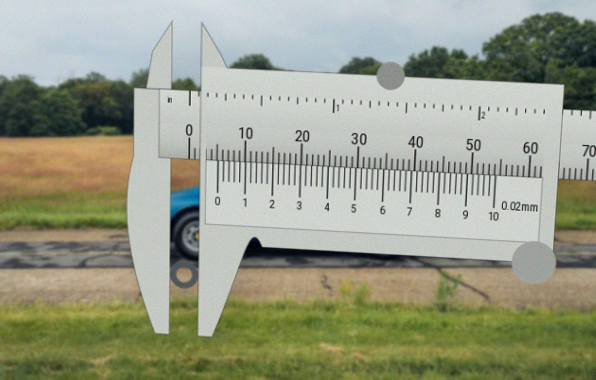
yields 5.2 mm
